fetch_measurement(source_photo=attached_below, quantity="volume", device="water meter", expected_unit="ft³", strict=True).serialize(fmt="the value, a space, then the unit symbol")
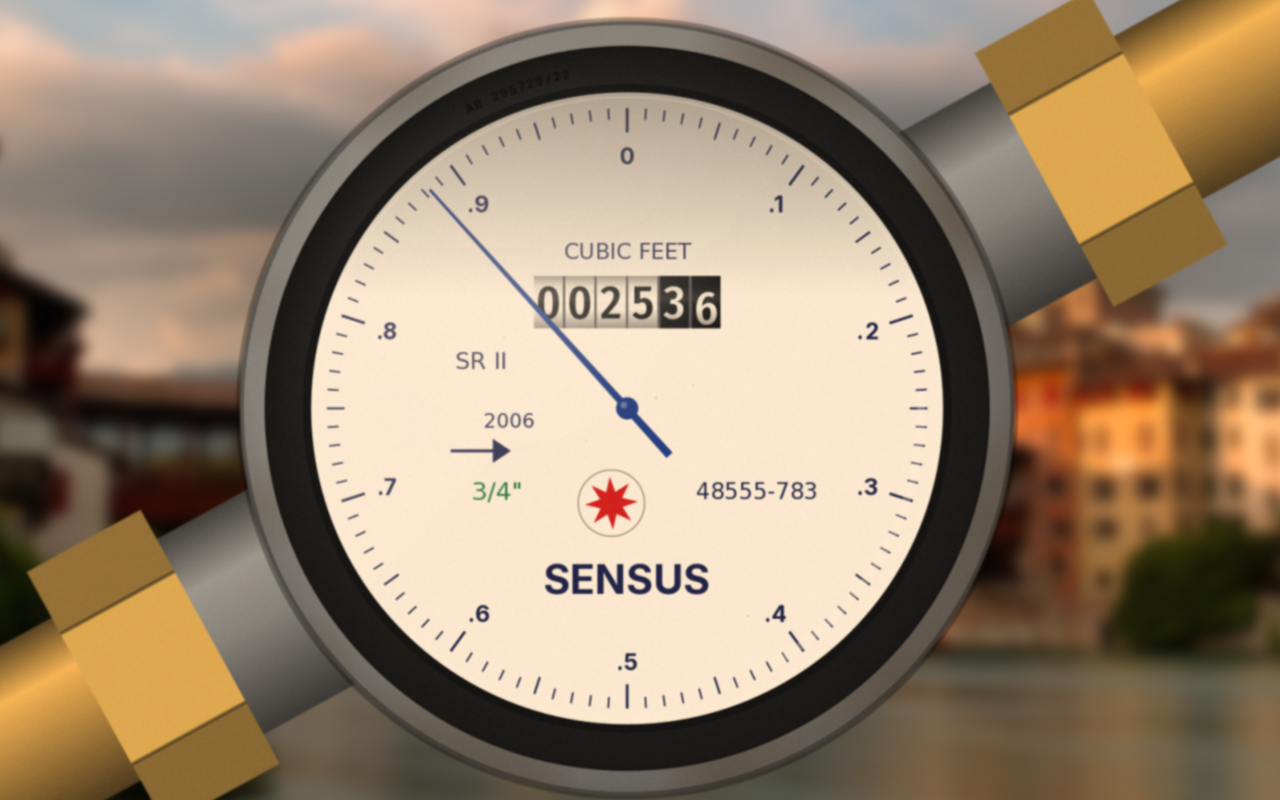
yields 2535.88 ft³
